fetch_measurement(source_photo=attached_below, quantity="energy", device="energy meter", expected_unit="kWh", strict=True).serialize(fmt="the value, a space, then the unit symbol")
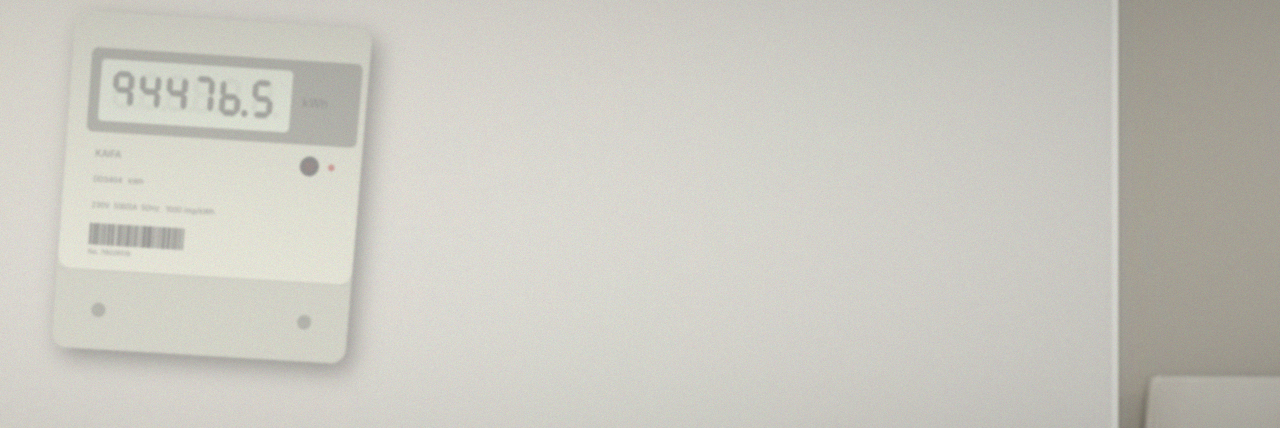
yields 94476.5 kWh
